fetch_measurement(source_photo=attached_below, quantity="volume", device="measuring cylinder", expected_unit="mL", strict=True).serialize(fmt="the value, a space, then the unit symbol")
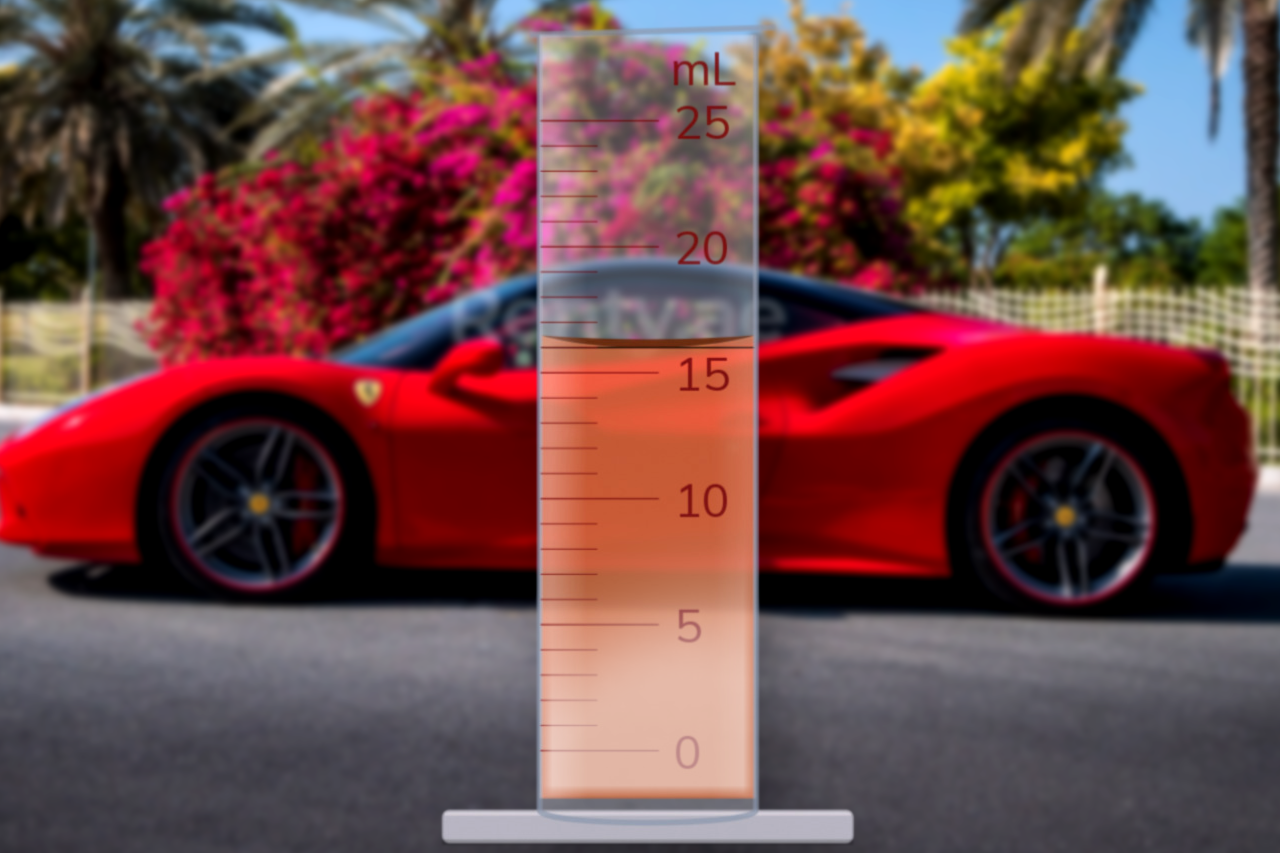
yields 16 mL
